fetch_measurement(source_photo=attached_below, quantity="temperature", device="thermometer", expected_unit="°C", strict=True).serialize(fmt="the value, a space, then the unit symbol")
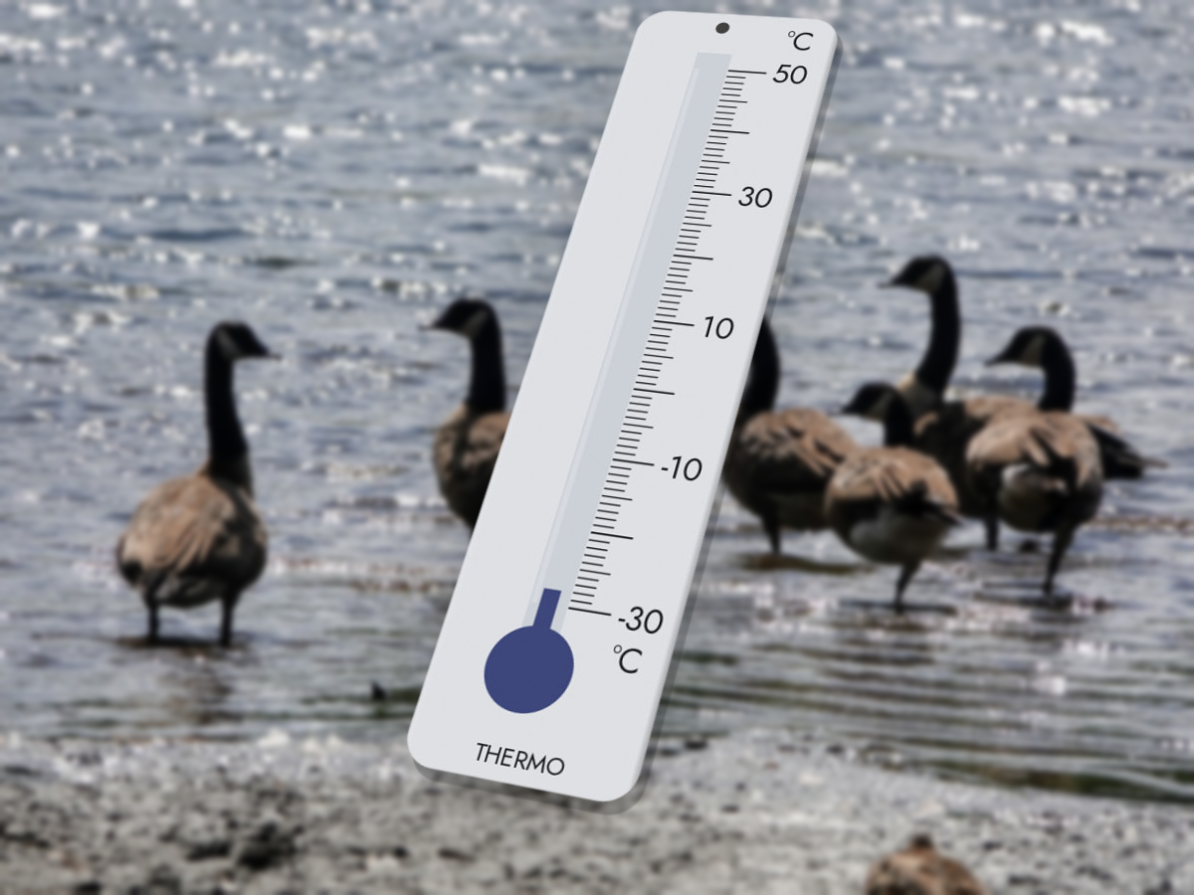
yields -28 °C
